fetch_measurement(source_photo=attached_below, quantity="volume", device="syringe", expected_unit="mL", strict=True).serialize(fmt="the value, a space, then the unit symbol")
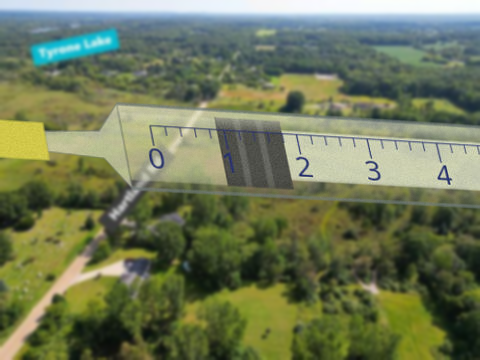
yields 0.9 mL
